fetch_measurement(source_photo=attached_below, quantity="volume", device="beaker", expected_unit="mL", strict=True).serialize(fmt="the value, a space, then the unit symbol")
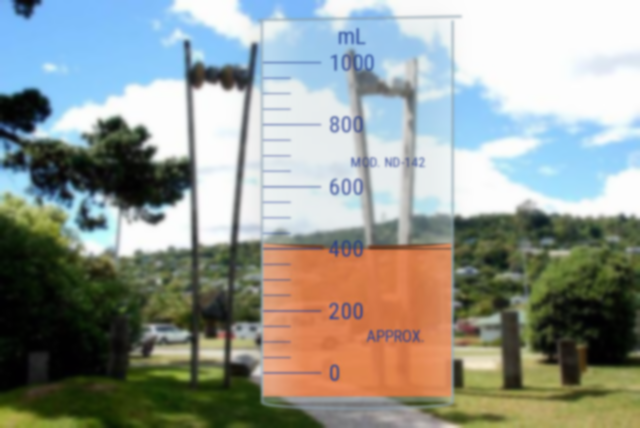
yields 400 mL
